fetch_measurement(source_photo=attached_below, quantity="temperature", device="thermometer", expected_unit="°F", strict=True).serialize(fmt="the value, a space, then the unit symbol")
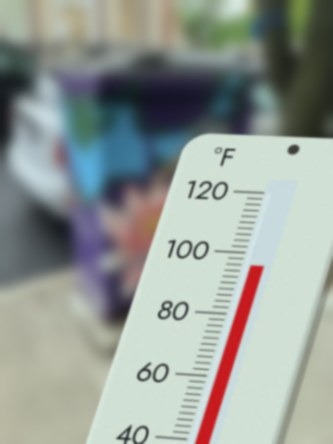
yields 96 °F
